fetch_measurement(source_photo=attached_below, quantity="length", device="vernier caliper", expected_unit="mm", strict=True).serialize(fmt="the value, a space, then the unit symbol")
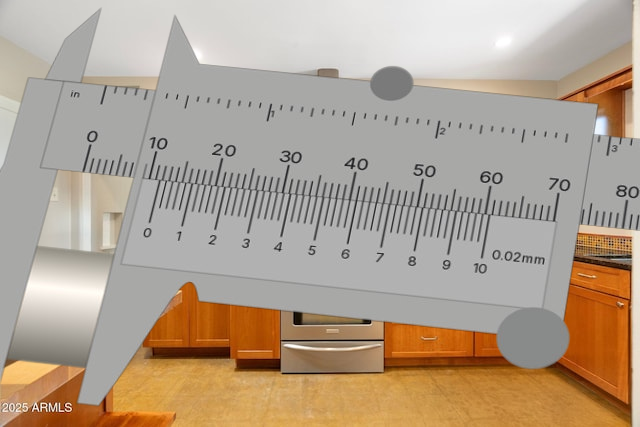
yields 11.6 mm
